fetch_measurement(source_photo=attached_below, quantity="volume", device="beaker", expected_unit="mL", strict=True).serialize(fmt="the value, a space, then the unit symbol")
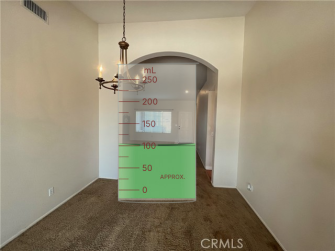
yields 100 mL
